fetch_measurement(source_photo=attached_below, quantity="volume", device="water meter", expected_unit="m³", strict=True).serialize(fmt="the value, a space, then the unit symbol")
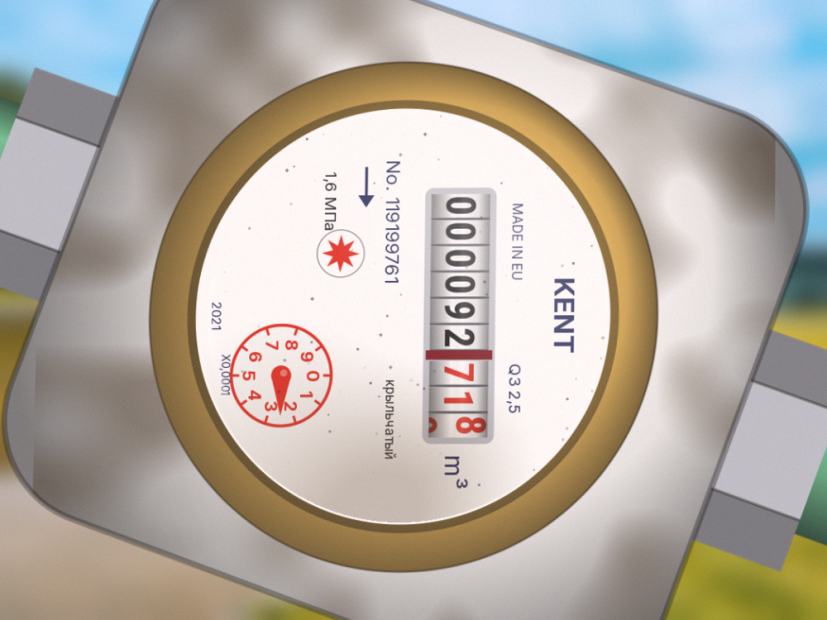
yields 92.7182 m³
